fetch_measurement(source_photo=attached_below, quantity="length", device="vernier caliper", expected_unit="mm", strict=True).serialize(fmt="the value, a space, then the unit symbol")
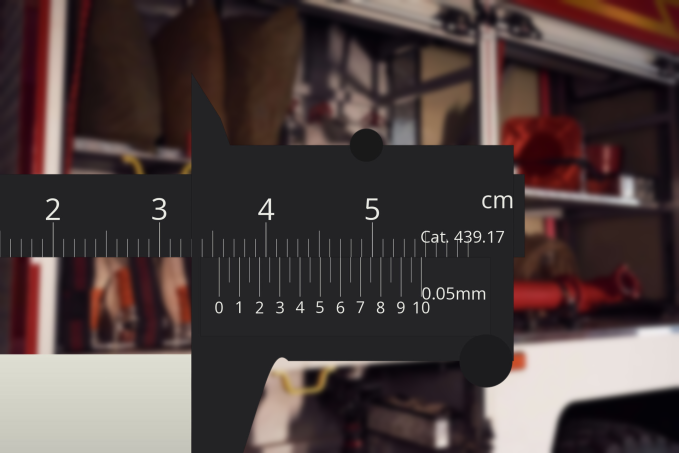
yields 35.6 mm
